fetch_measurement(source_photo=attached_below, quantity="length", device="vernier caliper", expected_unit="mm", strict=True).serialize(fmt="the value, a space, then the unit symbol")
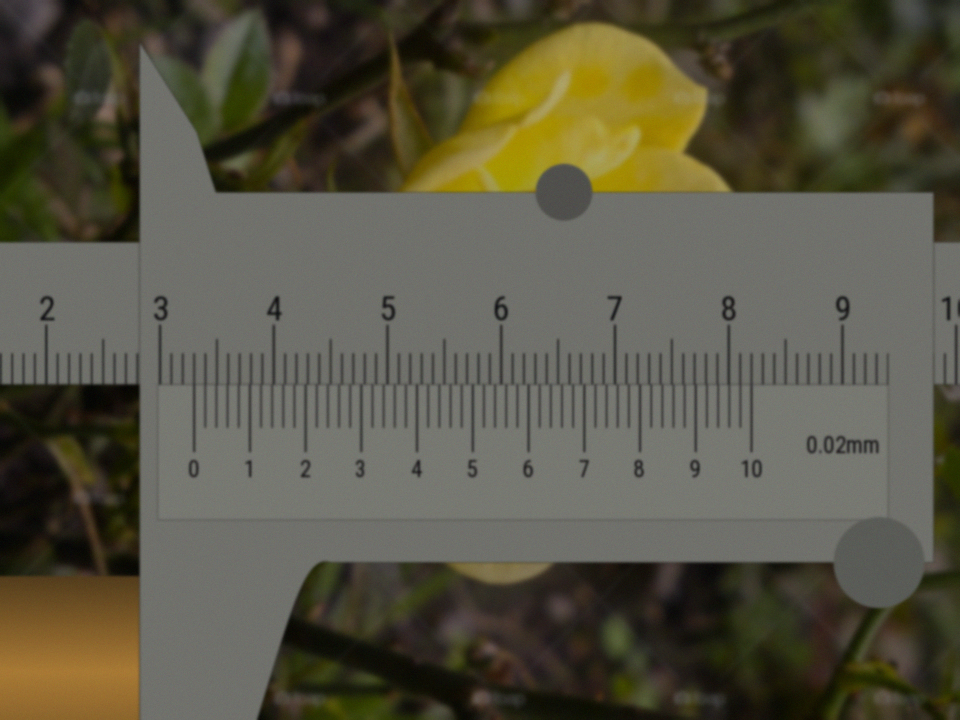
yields 33.0 mm
